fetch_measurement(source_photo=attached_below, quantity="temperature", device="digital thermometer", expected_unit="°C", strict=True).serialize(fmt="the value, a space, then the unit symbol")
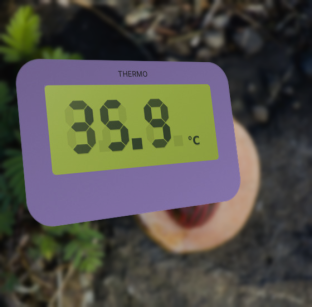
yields 35.9 °C
